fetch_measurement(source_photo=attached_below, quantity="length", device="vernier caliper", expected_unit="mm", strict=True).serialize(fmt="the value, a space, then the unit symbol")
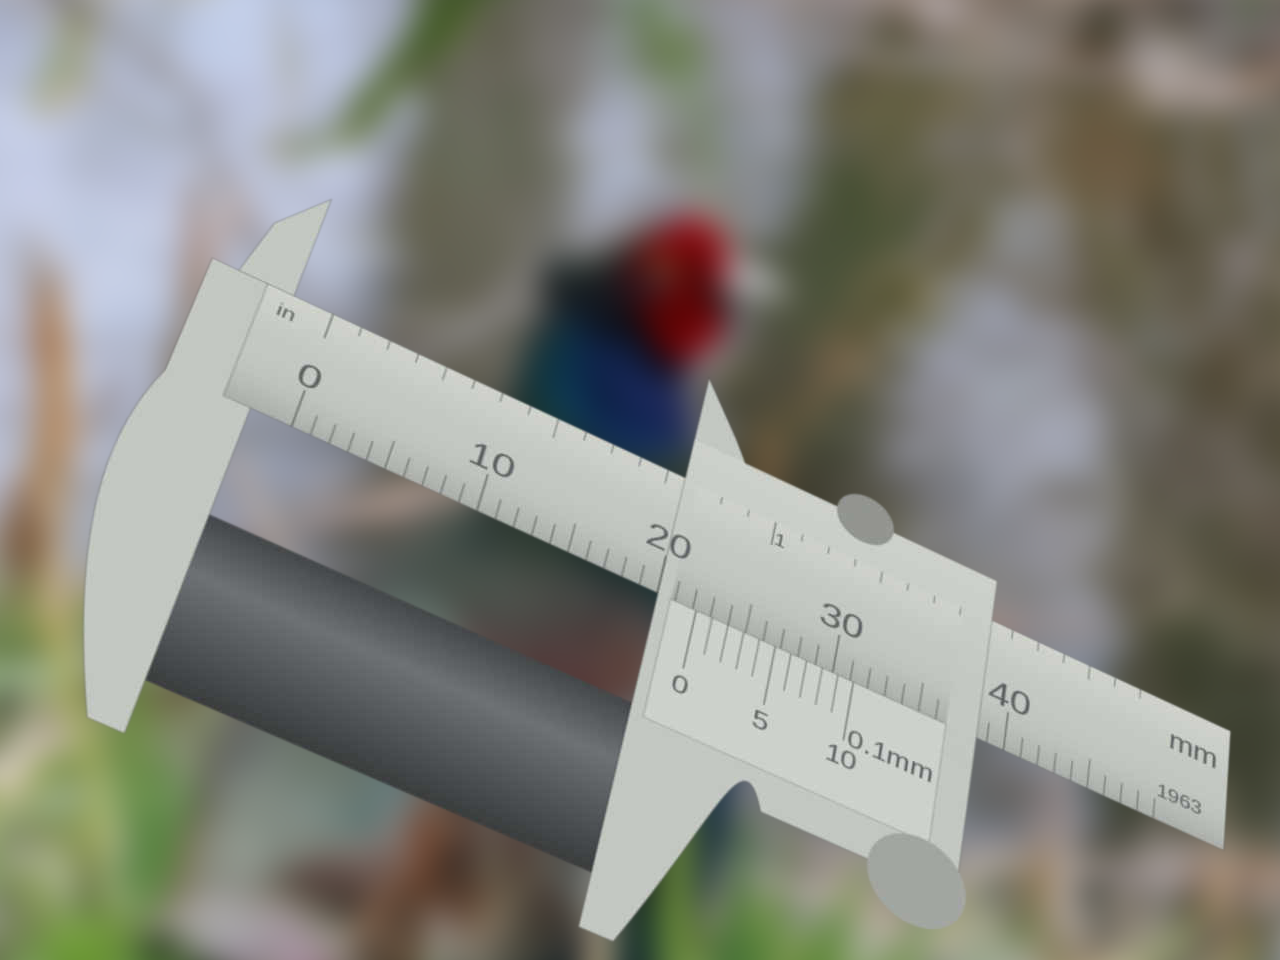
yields 22.2 mm
